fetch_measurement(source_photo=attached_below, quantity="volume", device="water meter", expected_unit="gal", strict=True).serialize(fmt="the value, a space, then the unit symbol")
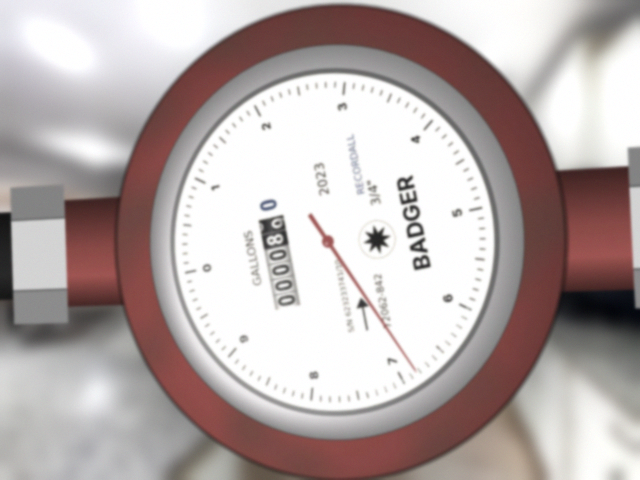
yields 886.8 gal
